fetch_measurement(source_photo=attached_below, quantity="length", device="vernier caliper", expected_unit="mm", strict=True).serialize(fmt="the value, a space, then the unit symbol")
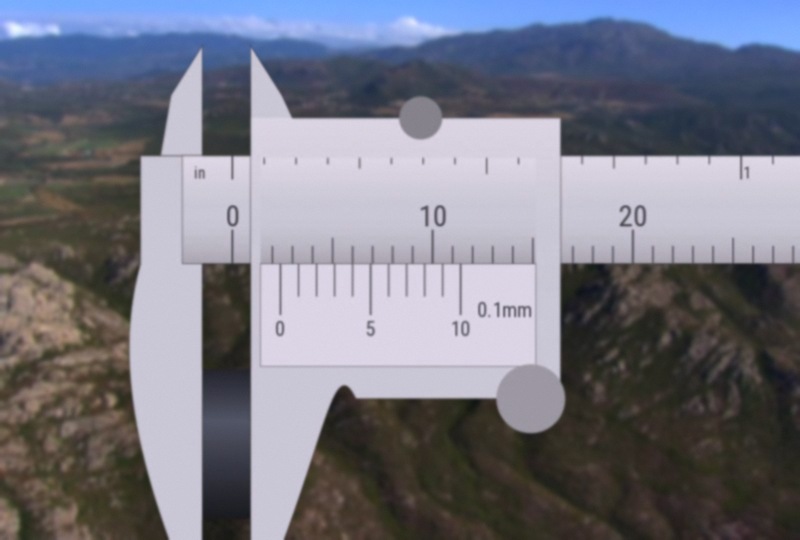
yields 2.4 mm
